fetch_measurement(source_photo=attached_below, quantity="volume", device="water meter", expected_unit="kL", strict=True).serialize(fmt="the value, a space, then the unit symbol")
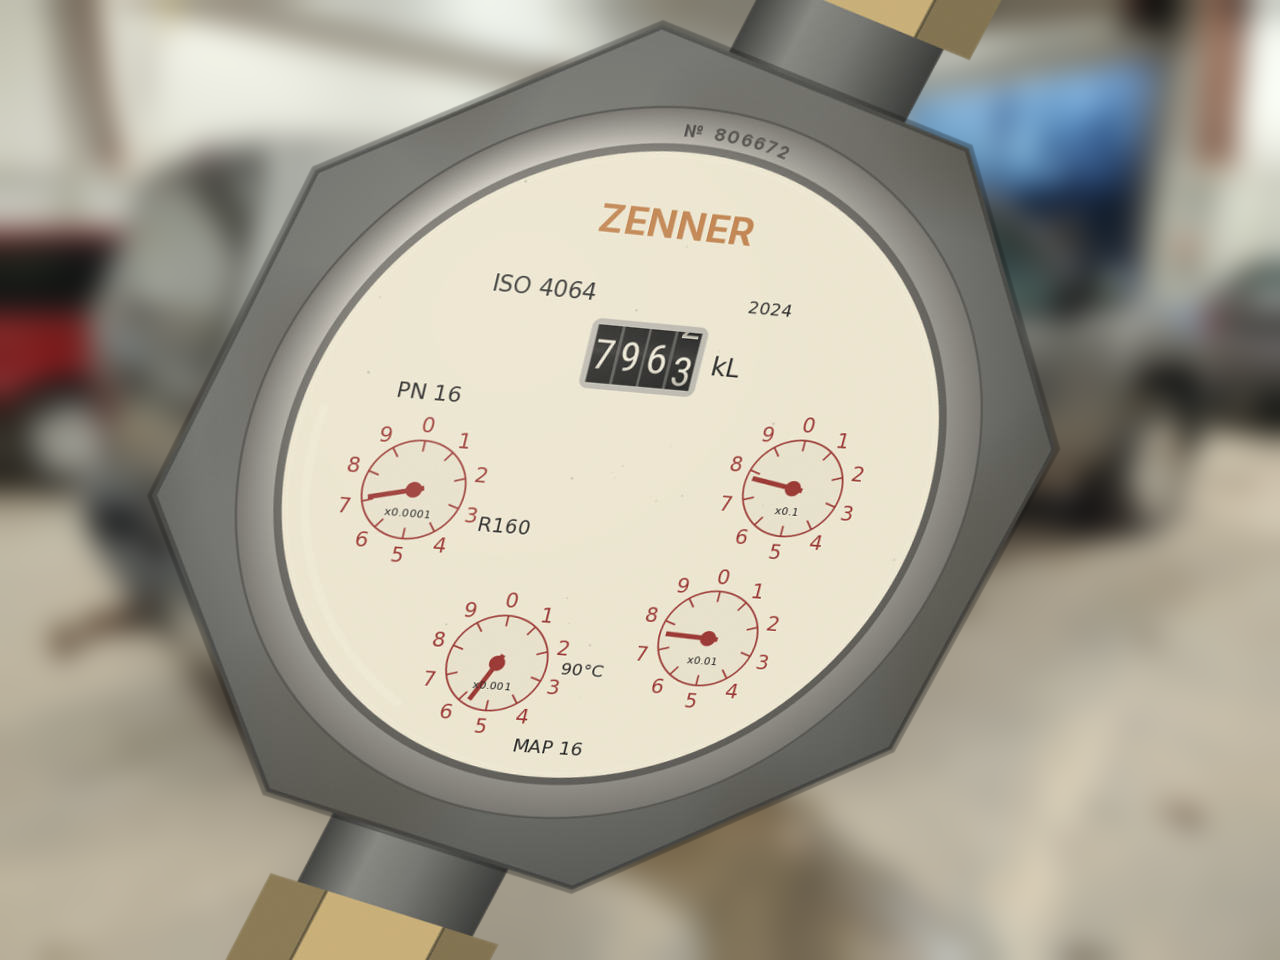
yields 7962.7757 kL
